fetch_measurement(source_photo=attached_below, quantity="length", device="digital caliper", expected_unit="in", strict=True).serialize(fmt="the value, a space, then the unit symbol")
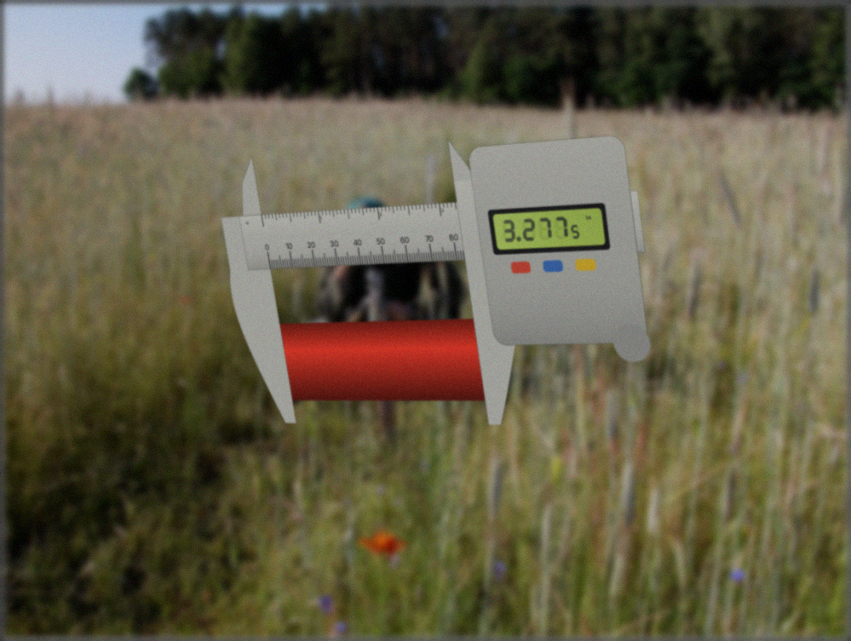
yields 3.2775 in
